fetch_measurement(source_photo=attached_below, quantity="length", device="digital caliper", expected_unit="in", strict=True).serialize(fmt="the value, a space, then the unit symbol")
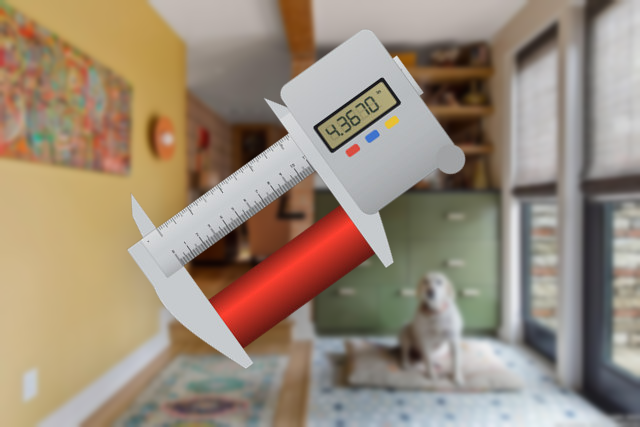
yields 4.3670 in
